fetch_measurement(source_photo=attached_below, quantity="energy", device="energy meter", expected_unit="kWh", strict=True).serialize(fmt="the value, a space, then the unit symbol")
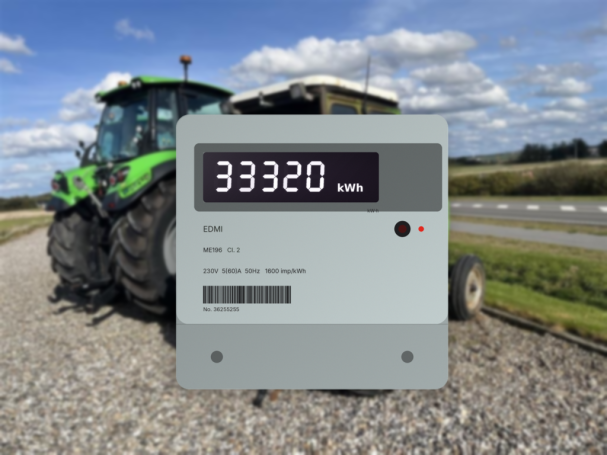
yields 33320 kWh
